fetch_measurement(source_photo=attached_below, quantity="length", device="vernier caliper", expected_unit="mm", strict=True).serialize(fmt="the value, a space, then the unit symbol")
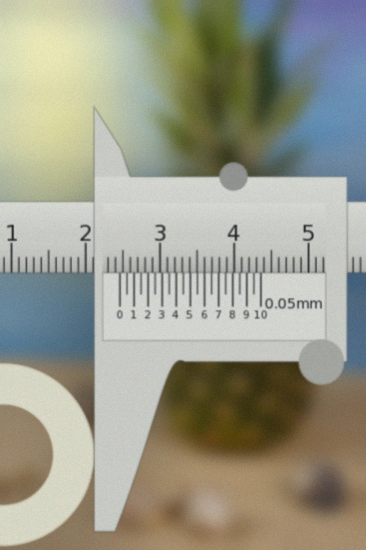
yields 24.6 mm
